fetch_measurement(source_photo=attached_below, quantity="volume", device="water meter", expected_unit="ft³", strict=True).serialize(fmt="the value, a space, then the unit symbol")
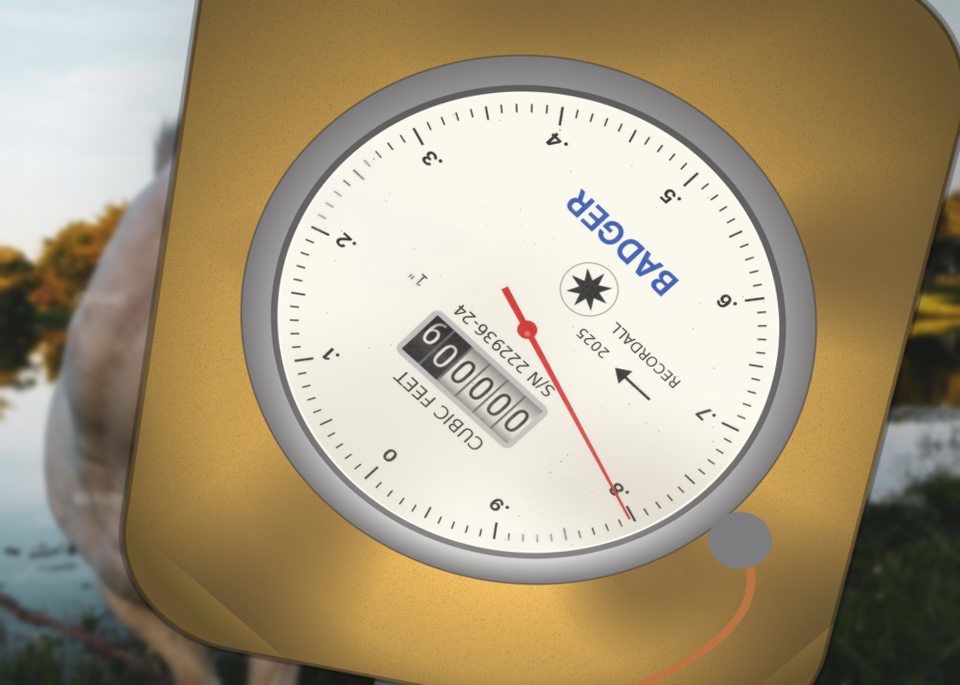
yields 8.80 ft³
